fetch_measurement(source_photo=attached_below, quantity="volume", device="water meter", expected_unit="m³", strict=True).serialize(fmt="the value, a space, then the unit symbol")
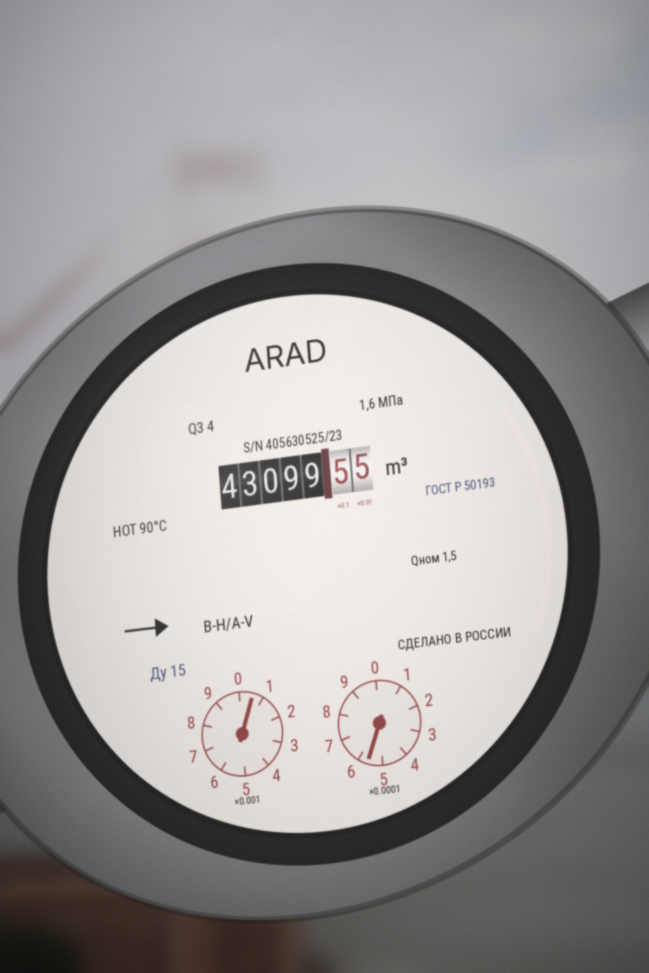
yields 43099.5505 m³
